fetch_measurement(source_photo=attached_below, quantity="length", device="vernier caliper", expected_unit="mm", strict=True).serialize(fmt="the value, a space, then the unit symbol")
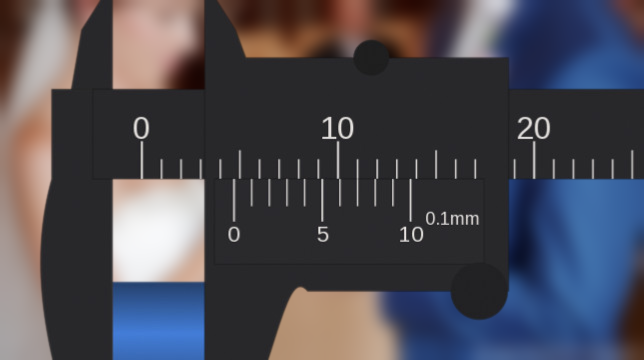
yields 4.7 mm
